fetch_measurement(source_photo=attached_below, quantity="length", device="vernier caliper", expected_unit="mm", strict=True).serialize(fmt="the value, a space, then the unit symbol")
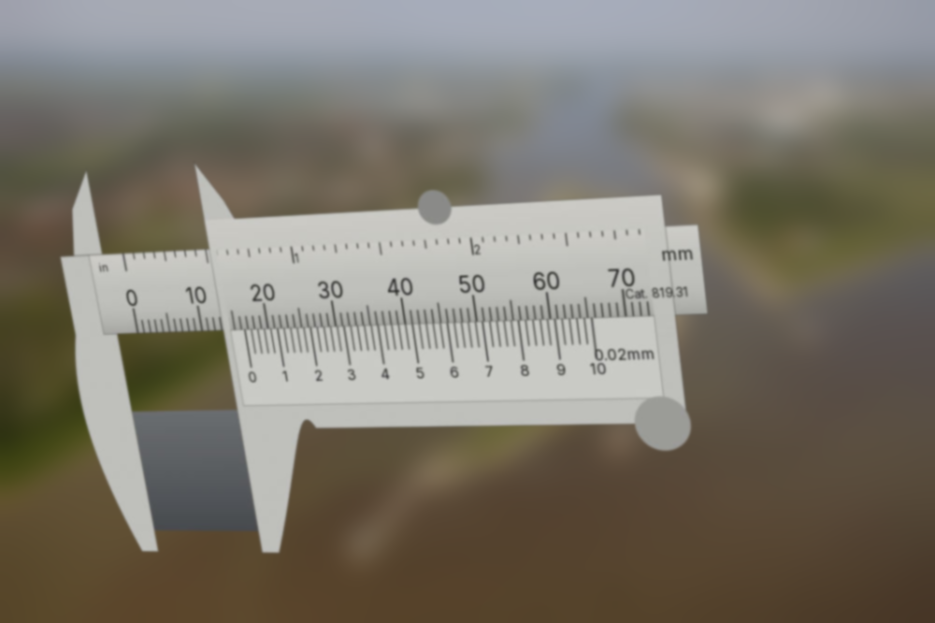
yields 16.5 mm
